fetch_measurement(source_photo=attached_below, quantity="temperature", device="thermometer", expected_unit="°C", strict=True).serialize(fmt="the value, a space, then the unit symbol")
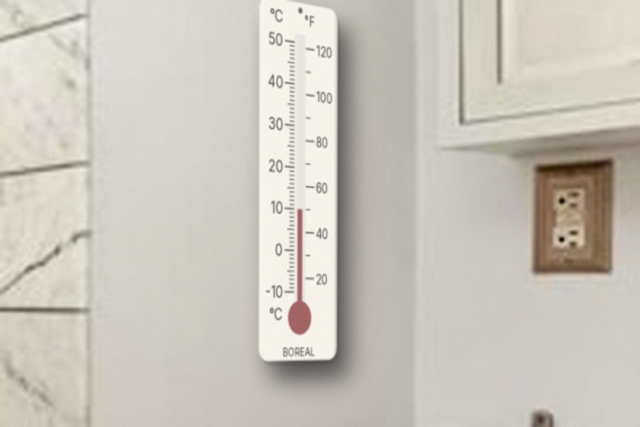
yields 10 °C
